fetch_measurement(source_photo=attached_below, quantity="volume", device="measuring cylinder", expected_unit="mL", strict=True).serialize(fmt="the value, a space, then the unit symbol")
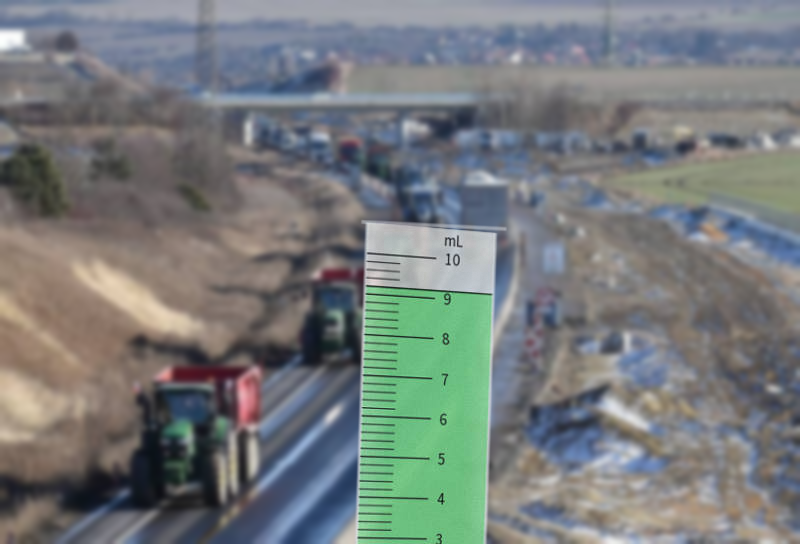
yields 9.2 mL
